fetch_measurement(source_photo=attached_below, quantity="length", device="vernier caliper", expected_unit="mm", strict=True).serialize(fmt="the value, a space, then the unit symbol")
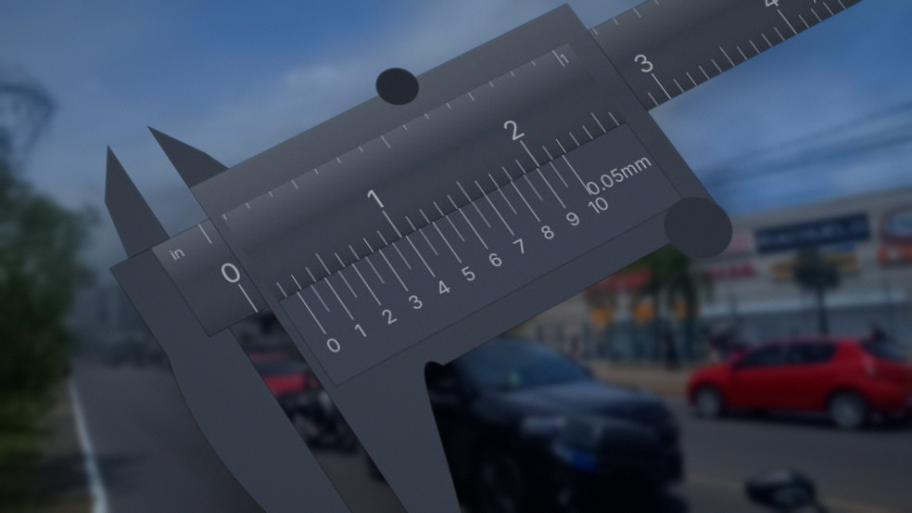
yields 2.7 mm
